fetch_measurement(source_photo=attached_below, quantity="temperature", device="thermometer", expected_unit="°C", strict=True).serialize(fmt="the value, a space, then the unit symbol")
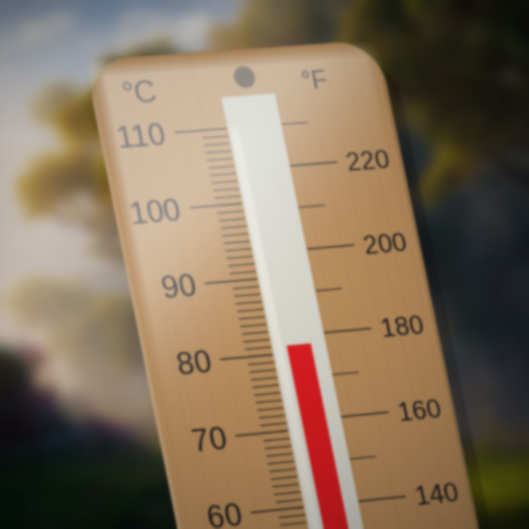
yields 81 °C
